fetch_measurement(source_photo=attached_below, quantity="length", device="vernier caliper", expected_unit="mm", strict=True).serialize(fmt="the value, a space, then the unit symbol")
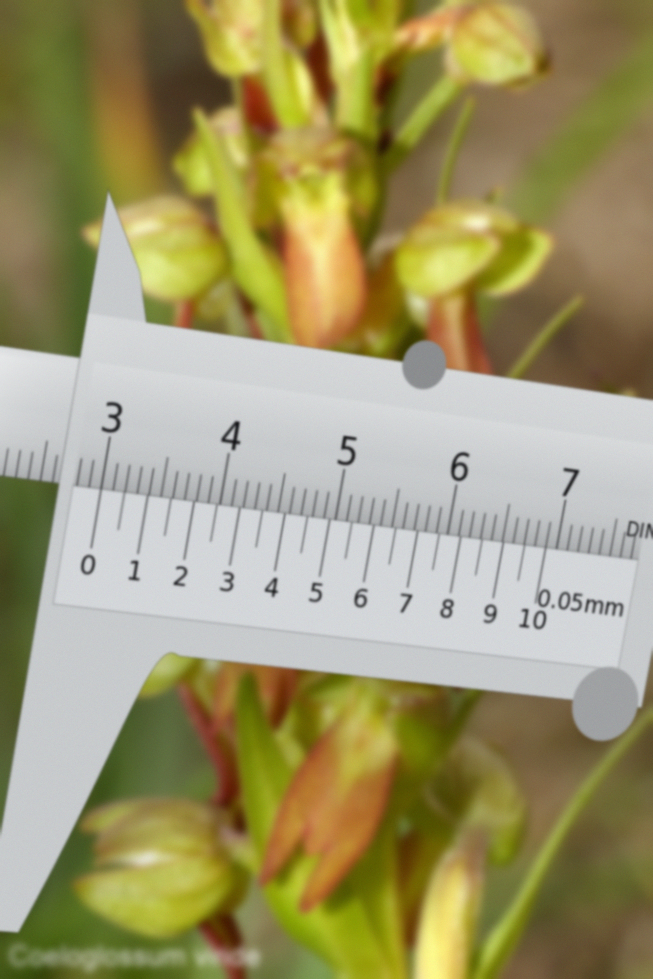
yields 30.0 mm
